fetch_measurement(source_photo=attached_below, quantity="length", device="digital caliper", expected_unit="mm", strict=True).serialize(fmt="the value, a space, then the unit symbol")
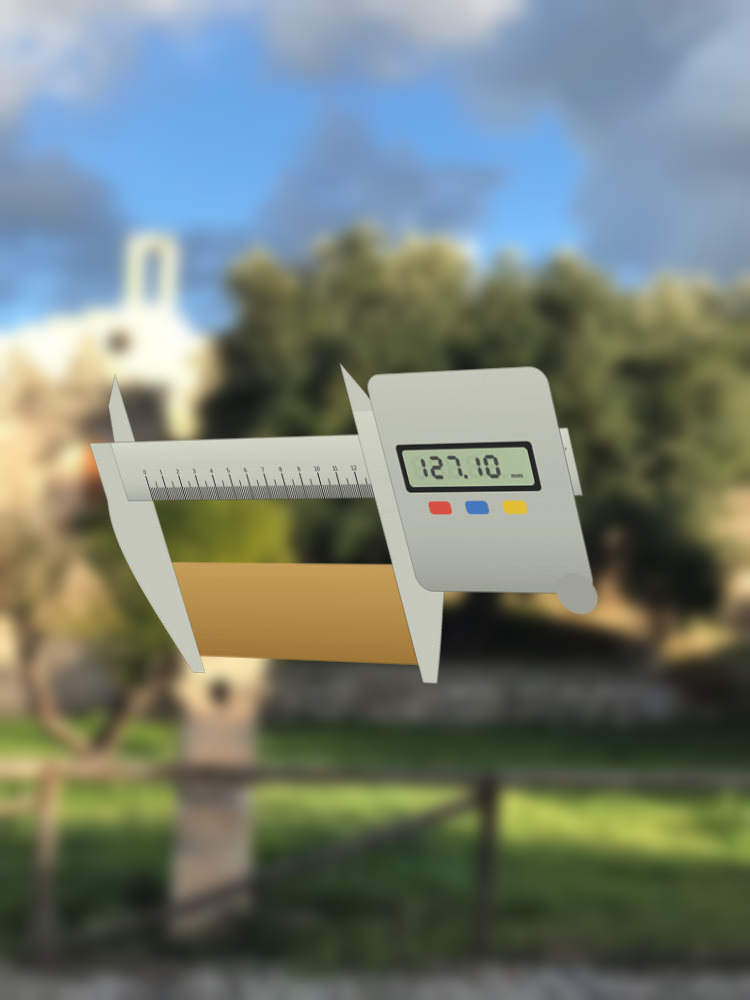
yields 127.10 mm
